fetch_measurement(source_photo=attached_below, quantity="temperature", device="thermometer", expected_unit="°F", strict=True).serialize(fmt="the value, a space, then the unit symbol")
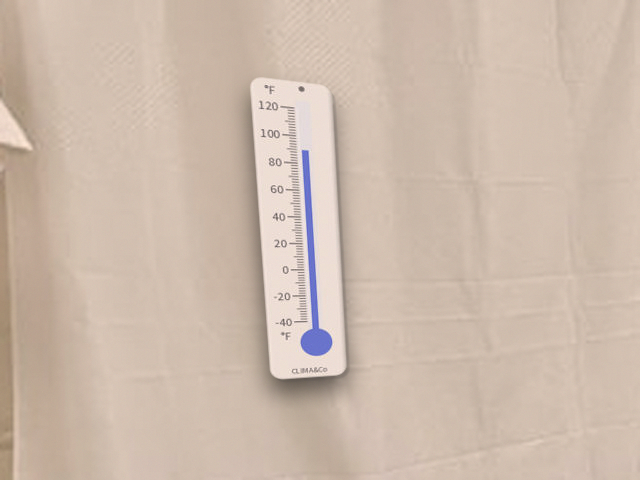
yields 90 °F
